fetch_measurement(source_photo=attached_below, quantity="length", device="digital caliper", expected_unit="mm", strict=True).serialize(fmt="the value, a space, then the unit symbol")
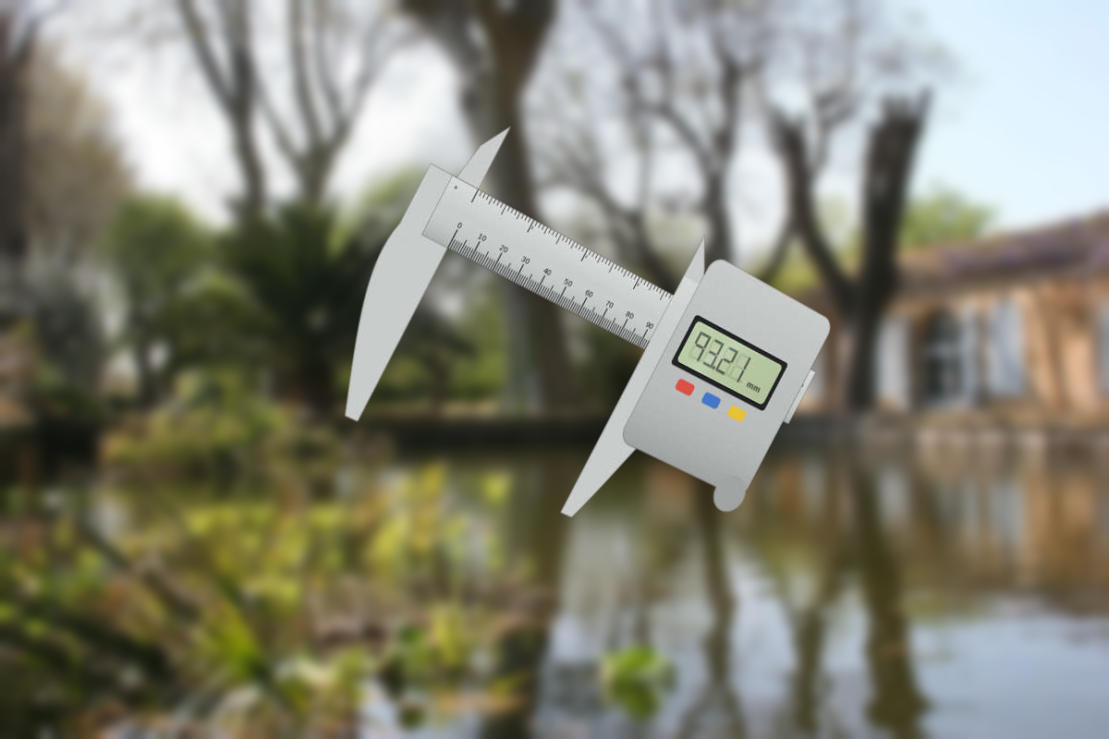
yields 93.21 mm
